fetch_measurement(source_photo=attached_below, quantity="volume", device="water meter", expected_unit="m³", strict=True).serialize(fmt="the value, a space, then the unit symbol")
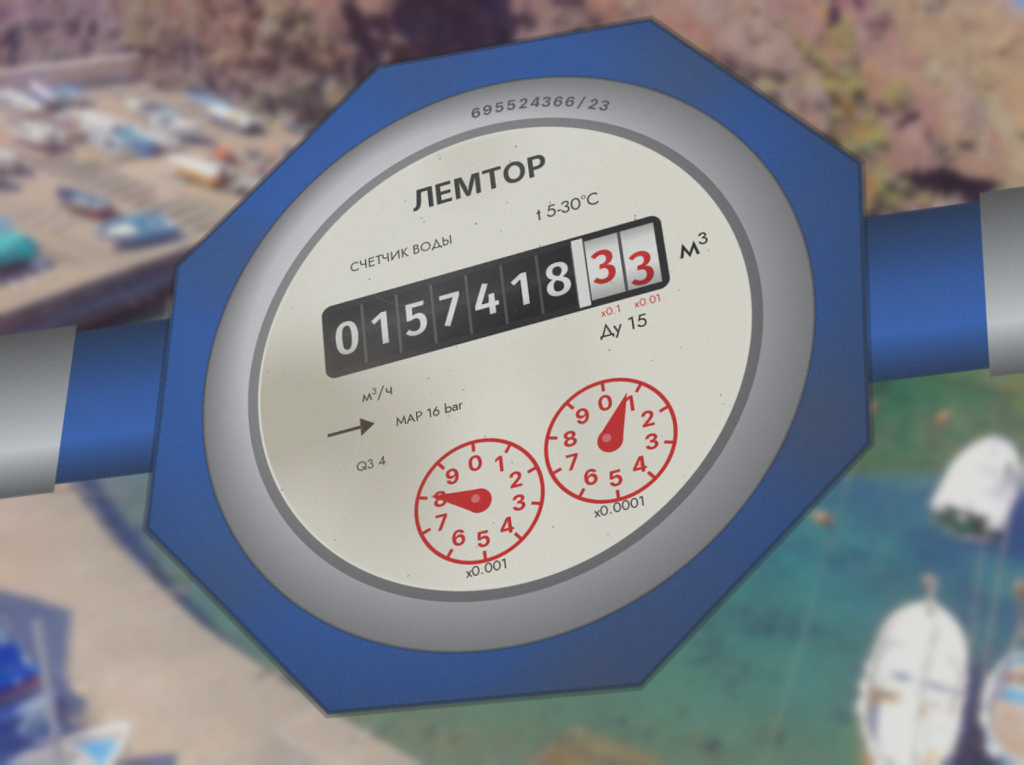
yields 157418.3280 m³
